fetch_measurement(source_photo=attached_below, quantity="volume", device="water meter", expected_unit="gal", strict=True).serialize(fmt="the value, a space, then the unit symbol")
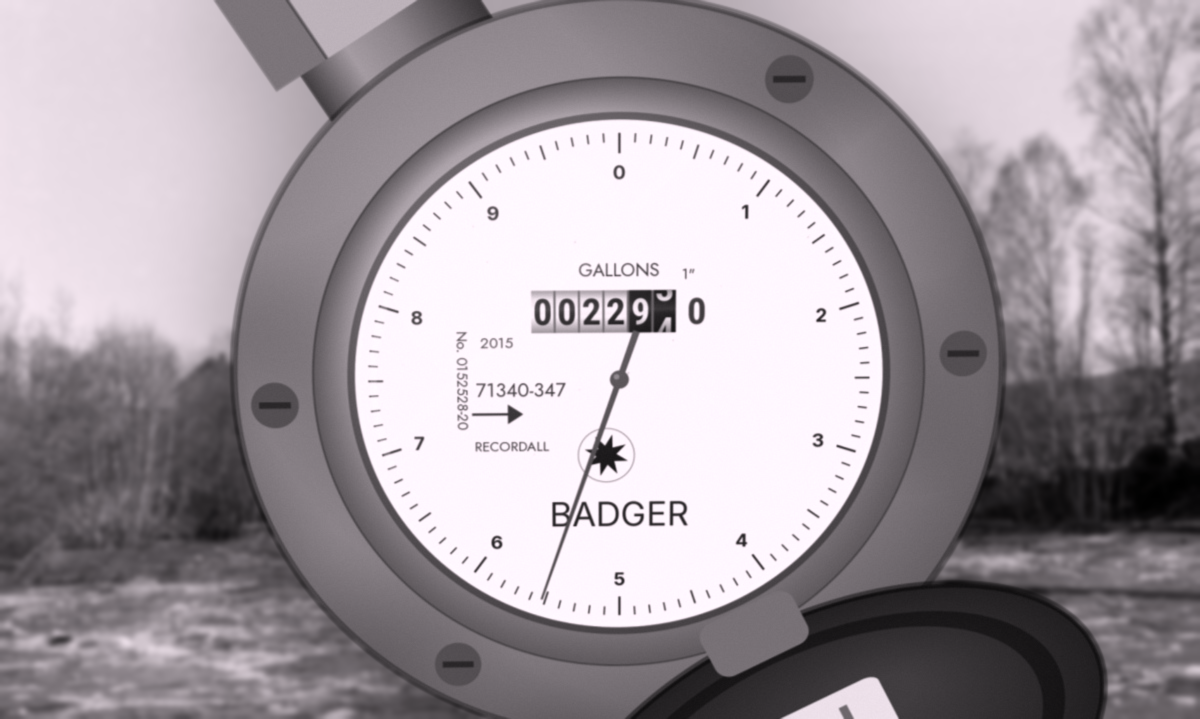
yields 22935.5 gal
